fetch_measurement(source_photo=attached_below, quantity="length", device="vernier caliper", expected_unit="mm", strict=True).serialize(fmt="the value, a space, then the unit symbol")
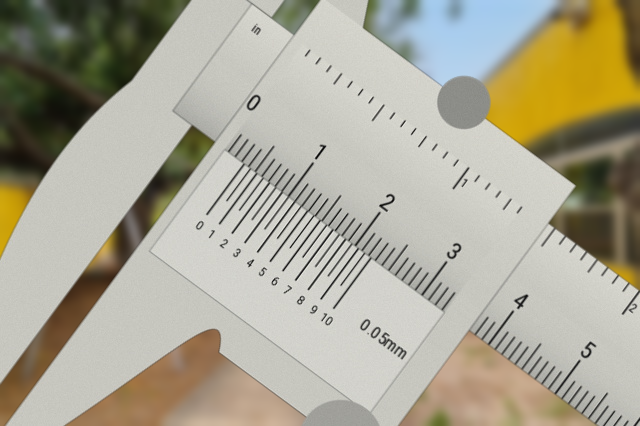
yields 3.4 mm
